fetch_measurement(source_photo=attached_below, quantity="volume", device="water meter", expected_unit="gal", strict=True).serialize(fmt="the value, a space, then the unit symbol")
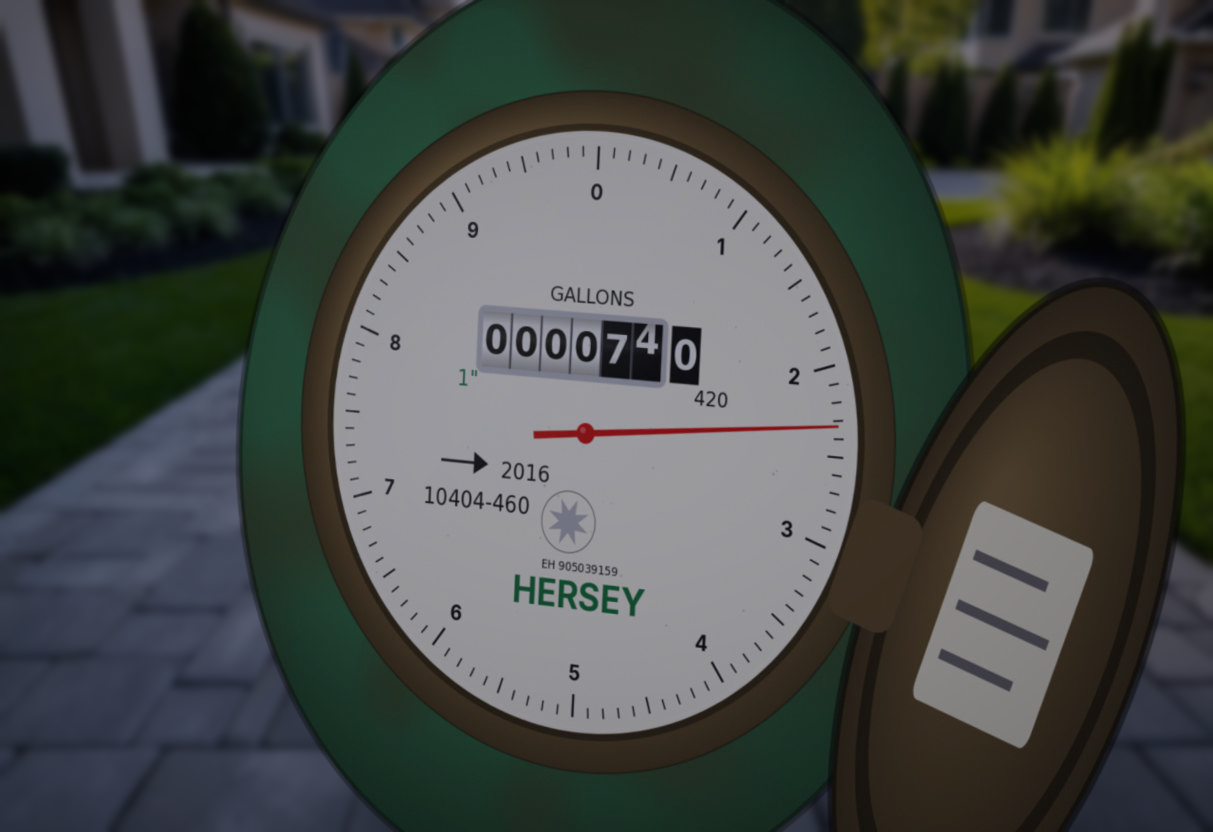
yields 742.3 gal
